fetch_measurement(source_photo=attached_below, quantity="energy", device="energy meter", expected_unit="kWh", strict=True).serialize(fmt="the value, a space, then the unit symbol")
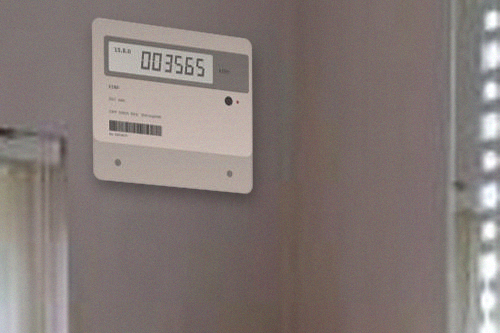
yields 3565 kWh
